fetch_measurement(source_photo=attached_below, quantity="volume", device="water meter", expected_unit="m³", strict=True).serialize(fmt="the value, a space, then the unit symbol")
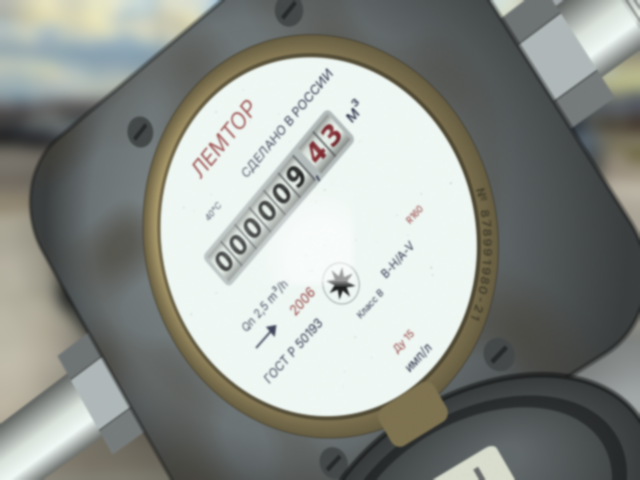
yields 9.43 m³
